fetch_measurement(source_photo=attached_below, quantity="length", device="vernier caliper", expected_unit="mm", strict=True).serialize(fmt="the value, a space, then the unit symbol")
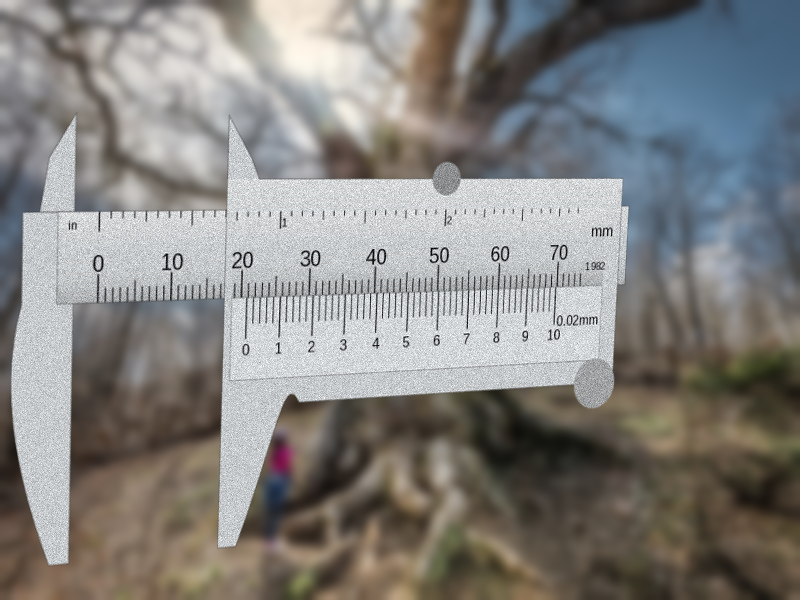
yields 20.8 mm
